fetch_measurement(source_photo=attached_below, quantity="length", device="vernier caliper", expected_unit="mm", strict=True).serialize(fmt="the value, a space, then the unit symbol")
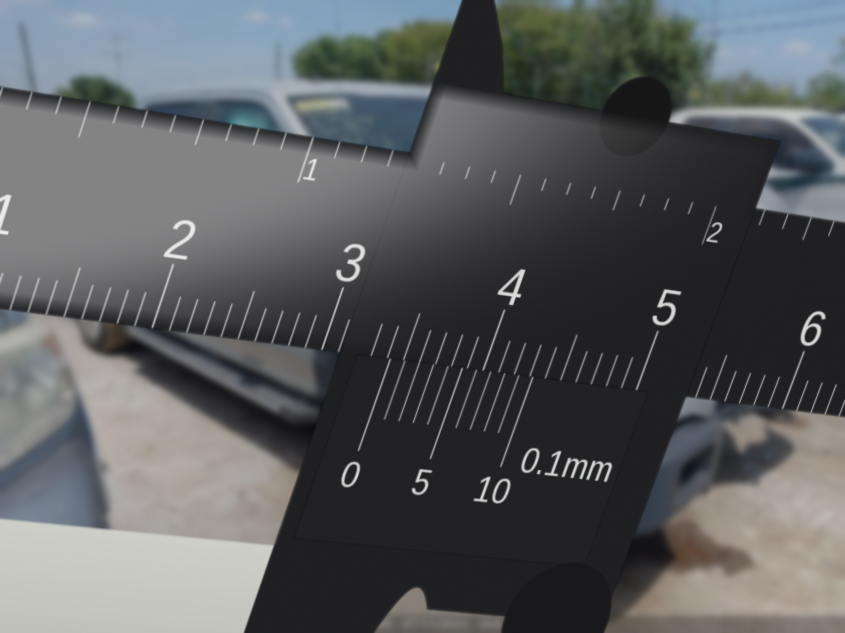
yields 34.2 mm
